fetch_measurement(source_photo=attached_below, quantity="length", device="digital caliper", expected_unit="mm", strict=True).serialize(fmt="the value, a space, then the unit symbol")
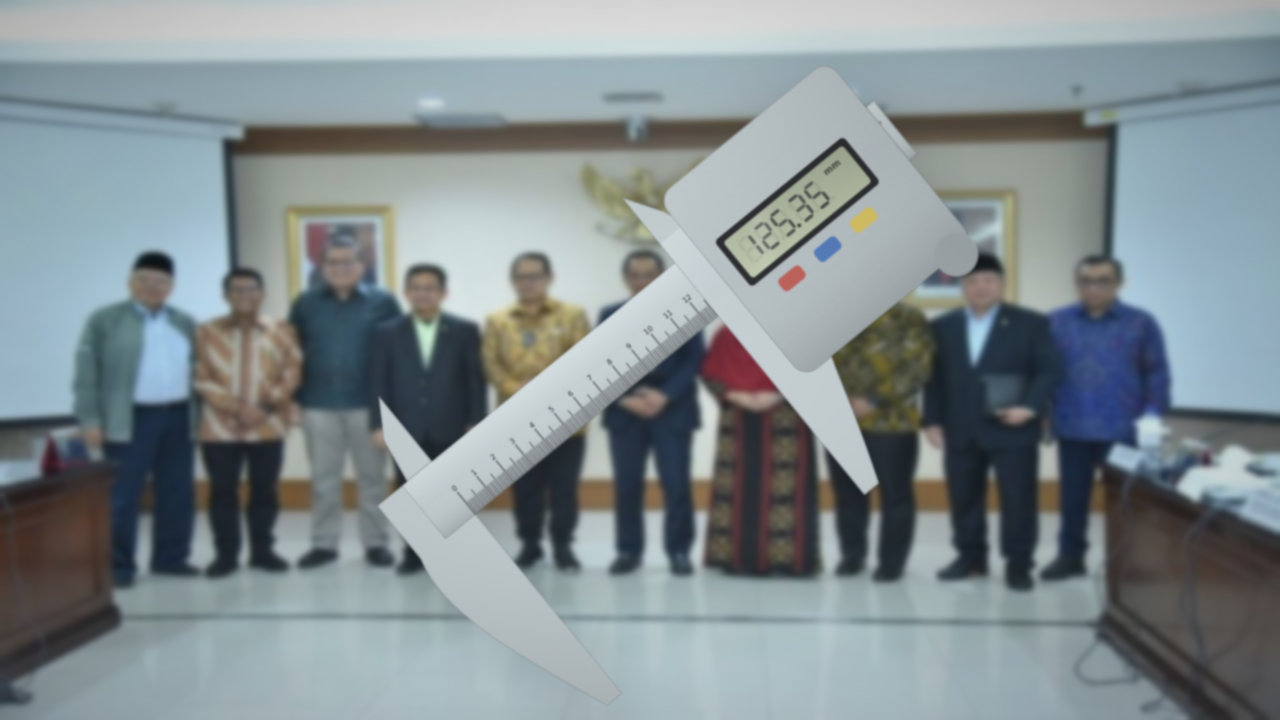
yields 125.35 mm
